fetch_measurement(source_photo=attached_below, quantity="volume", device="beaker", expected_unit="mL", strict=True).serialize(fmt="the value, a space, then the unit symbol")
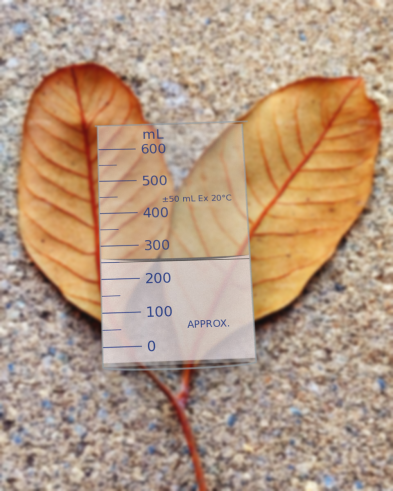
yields 250 mL
